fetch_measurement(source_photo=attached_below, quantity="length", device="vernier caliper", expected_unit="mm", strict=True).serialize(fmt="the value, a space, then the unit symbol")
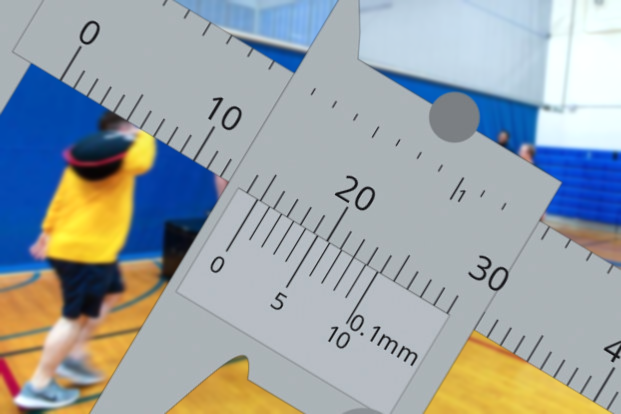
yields 14.8 mm
